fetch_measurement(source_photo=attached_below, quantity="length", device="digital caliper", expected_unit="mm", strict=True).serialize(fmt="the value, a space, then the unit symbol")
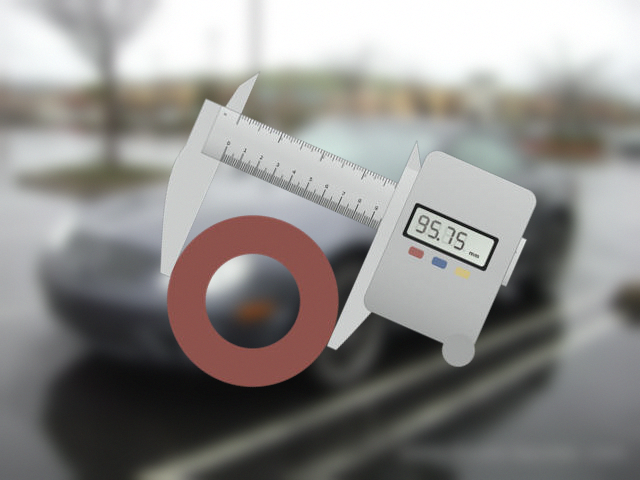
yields 95.75 mm
